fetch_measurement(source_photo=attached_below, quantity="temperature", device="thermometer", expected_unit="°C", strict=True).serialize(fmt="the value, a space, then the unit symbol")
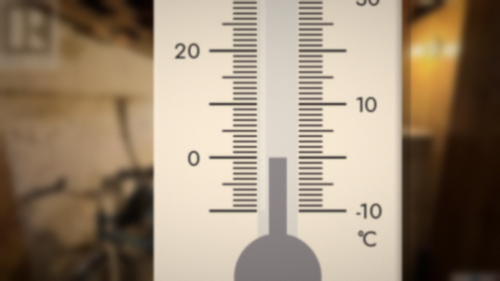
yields 0 °C
